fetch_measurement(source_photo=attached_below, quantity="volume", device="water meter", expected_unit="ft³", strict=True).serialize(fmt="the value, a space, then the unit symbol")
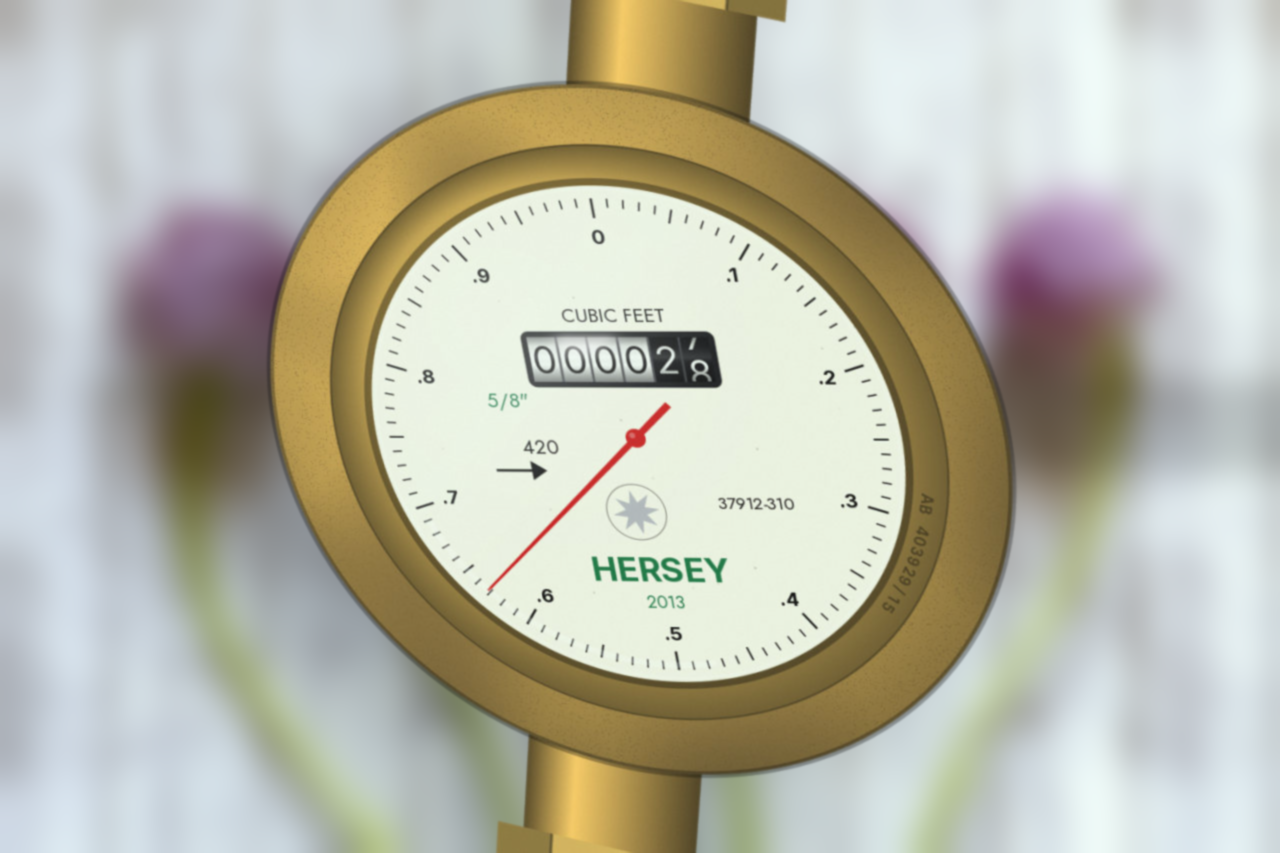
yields 27.63 ft³
